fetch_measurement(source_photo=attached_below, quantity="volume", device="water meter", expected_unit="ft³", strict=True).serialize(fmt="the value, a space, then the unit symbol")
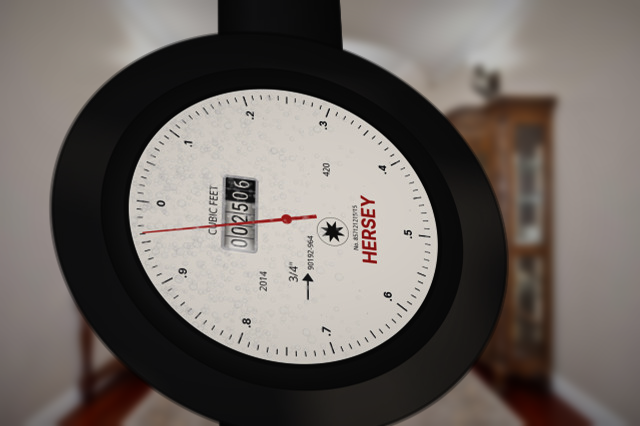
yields 2505.96 ft³
